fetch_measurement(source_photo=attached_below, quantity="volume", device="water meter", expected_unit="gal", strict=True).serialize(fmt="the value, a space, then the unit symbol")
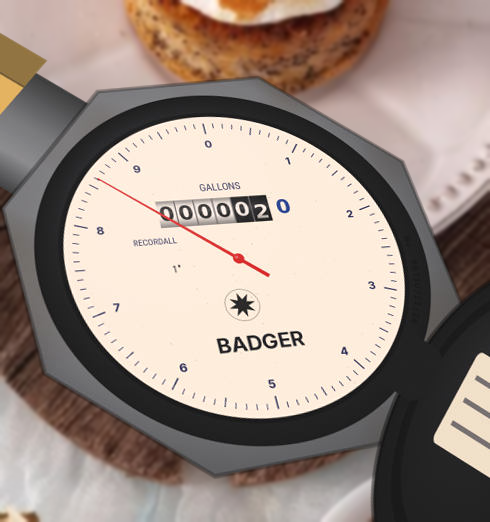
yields 18.6 gal
